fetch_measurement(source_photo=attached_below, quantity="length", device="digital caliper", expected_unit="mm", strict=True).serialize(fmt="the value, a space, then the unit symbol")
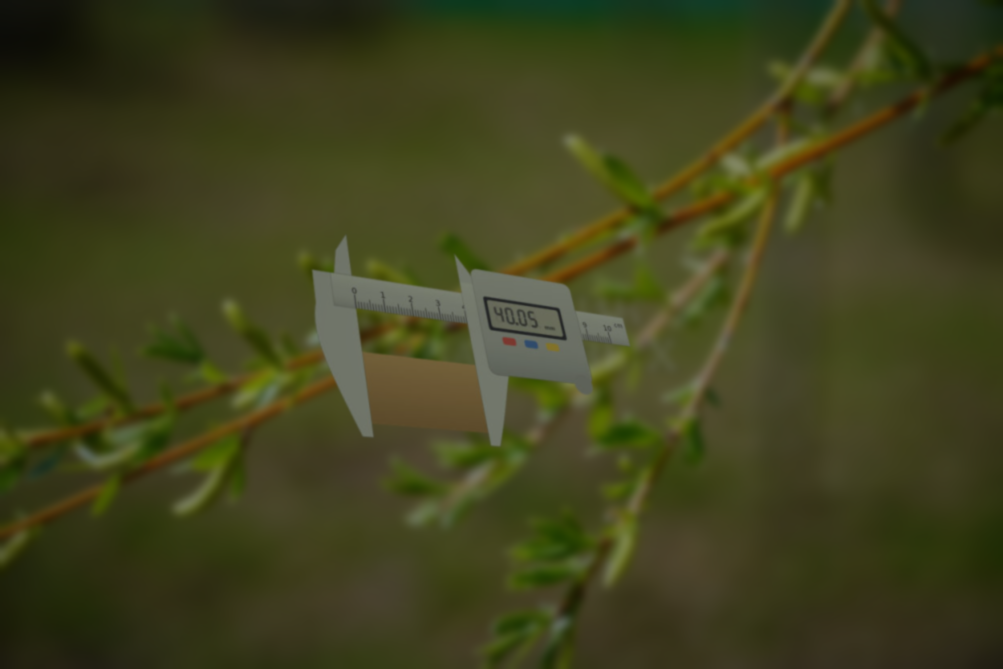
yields 40.05 mm
